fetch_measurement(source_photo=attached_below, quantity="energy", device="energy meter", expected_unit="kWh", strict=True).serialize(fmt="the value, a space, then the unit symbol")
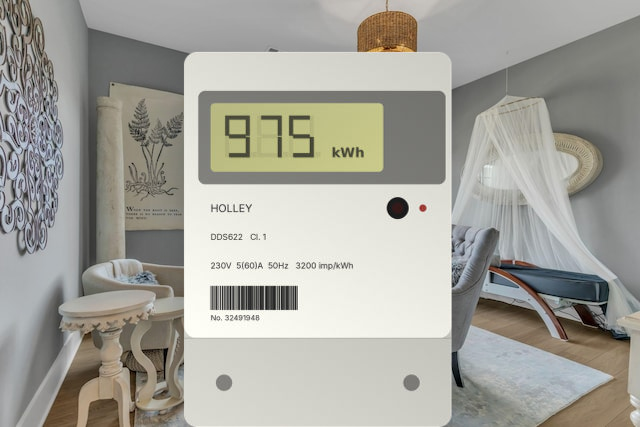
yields 975 kWh
